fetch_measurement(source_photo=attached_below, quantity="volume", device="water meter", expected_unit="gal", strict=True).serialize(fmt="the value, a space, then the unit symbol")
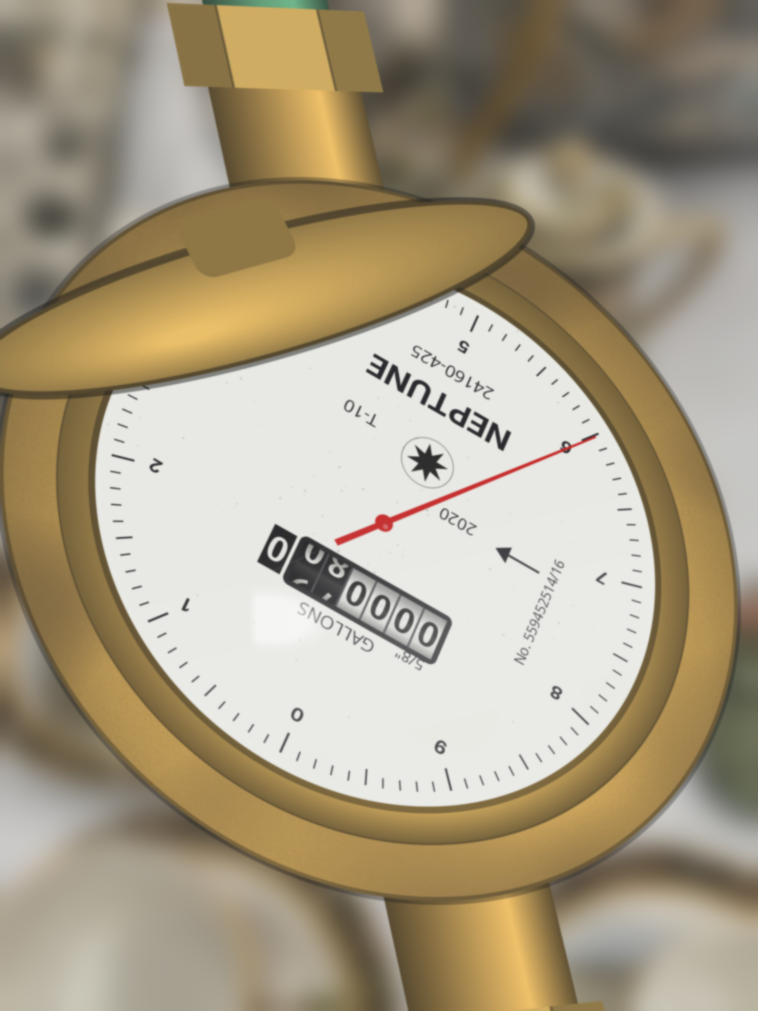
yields 796.0 gal
